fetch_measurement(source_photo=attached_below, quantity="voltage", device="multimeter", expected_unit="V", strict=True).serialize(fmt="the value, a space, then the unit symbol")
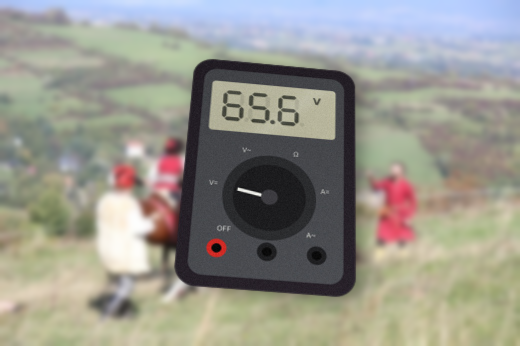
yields 65.6 V
